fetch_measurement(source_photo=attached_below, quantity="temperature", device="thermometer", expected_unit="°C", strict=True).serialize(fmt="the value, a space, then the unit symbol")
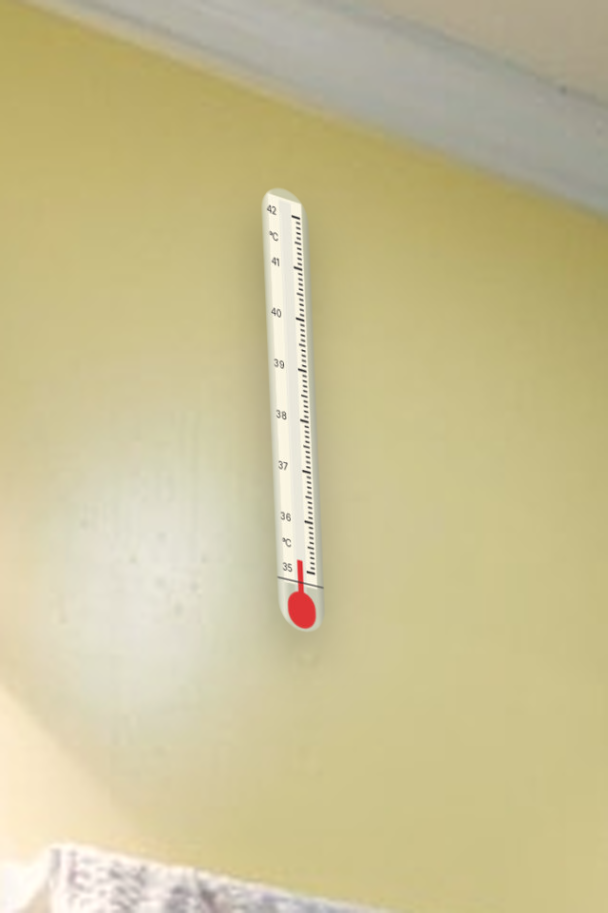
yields 35.2 °C
